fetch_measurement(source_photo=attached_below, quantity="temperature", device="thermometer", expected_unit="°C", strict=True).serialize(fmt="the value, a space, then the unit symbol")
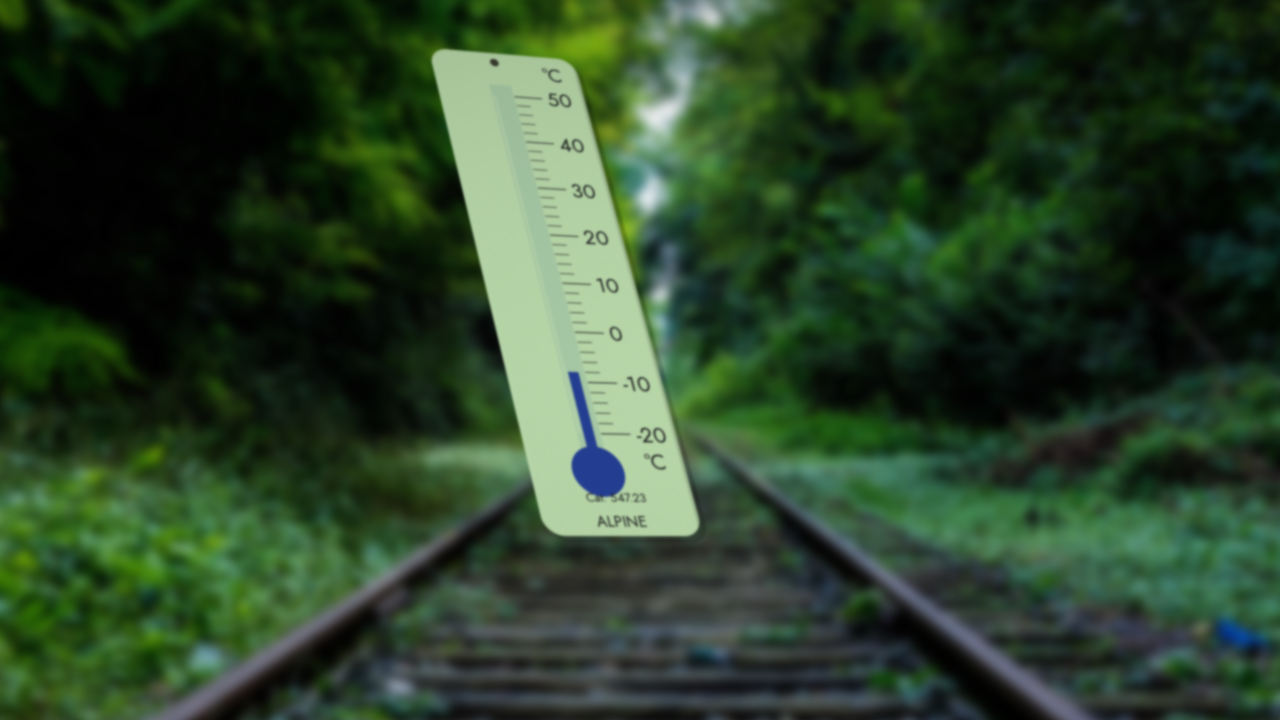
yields -8 °C
